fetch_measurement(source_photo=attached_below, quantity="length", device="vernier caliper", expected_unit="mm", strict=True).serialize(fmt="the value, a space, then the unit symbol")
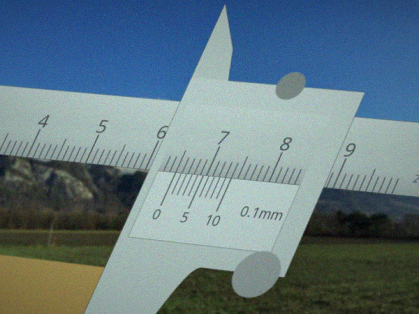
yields 65.0 mm
